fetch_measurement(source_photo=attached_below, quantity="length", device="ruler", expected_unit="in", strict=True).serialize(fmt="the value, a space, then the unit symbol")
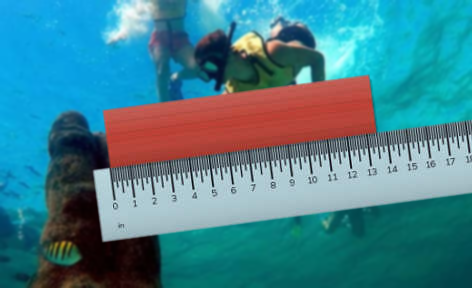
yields 13.5 in
